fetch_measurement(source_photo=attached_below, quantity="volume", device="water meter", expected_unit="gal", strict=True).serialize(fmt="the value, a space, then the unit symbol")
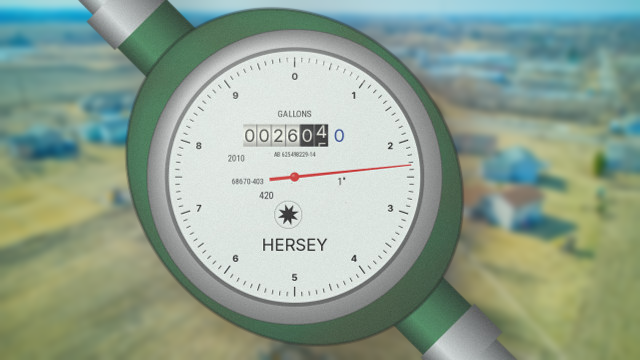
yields 26042.3 gal
